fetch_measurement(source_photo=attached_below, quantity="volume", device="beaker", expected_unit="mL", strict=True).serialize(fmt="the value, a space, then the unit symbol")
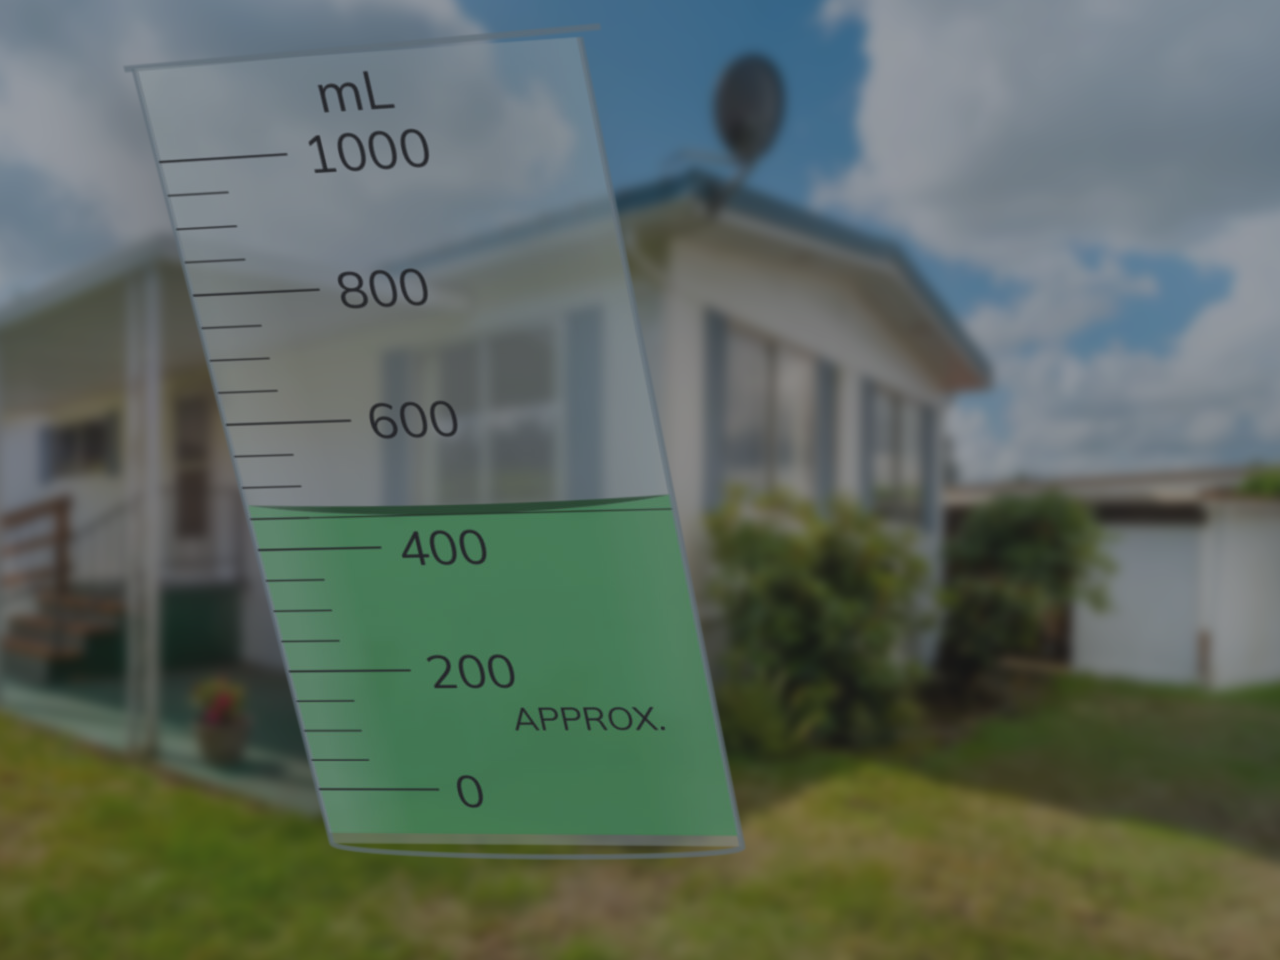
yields 450 mL
